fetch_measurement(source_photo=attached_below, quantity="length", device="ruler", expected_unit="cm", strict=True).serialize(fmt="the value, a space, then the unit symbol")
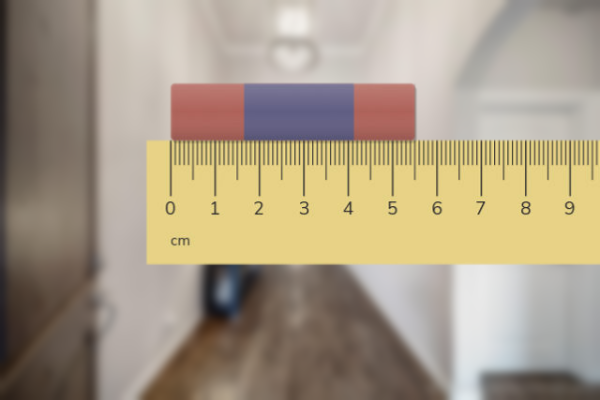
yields 5.5 cm
